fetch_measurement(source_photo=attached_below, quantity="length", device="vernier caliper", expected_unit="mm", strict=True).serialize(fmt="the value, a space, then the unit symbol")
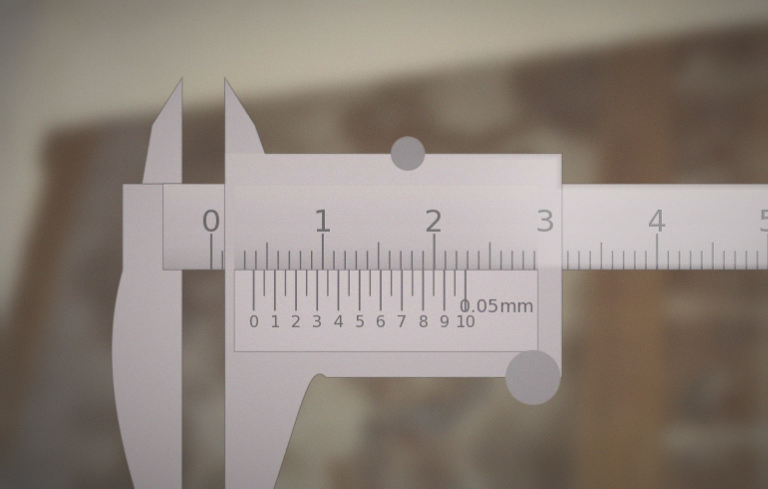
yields 3.8 mm
